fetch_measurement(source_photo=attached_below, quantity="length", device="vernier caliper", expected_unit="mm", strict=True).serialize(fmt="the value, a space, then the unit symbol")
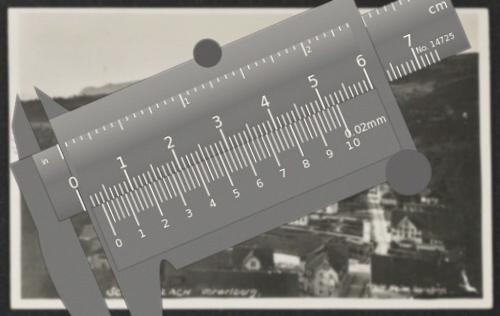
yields 3.5 mm
